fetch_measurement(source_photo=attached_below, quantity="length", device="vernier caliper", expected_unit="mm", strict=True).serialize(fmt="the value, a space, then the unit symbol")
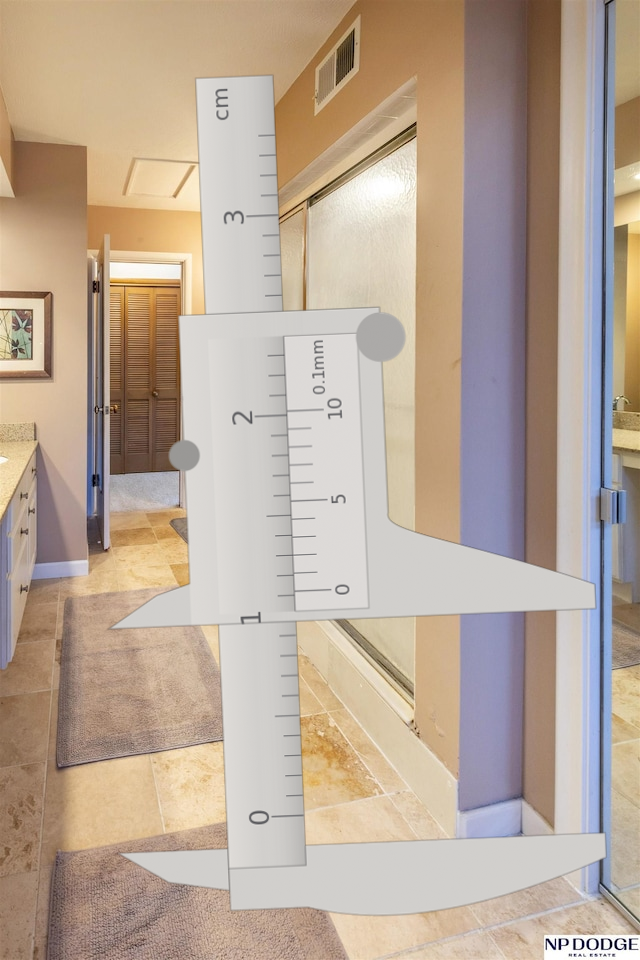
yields 11.2 mm
